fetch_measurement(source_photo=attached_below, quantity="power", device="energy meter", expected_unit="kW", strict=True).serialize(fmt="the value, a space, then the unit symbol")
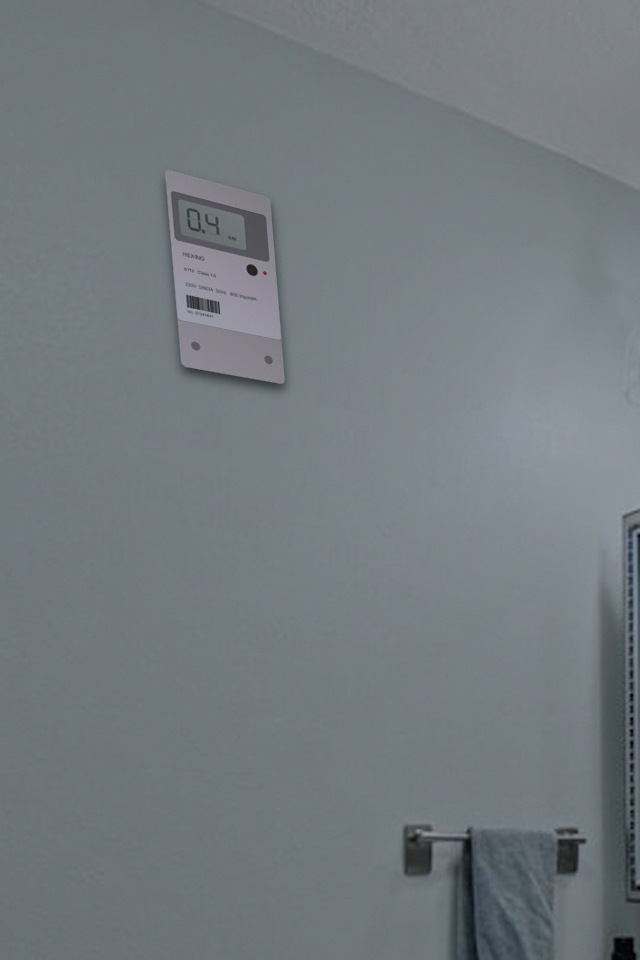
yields 0.4 kW
